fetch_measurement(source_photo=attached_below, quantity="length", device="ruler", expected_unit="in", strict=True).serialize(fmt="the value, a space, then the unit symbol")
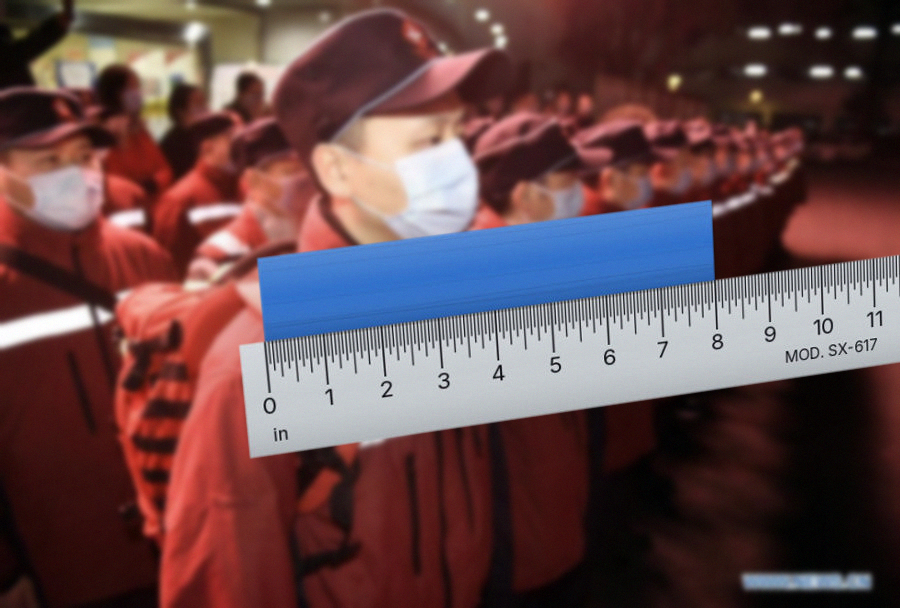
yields 8 in
